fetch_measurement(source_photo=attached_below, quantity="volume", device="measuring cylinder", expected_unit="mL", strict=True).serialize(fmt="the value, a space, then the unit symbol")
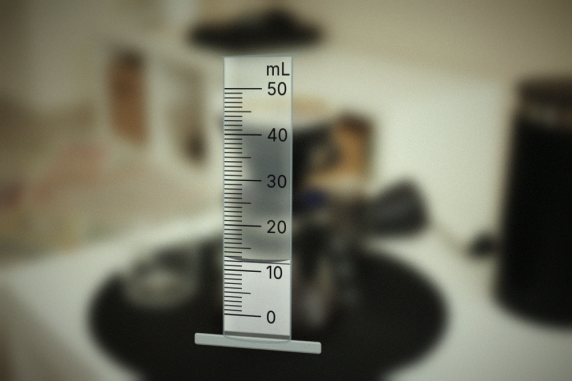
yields 12 mL
